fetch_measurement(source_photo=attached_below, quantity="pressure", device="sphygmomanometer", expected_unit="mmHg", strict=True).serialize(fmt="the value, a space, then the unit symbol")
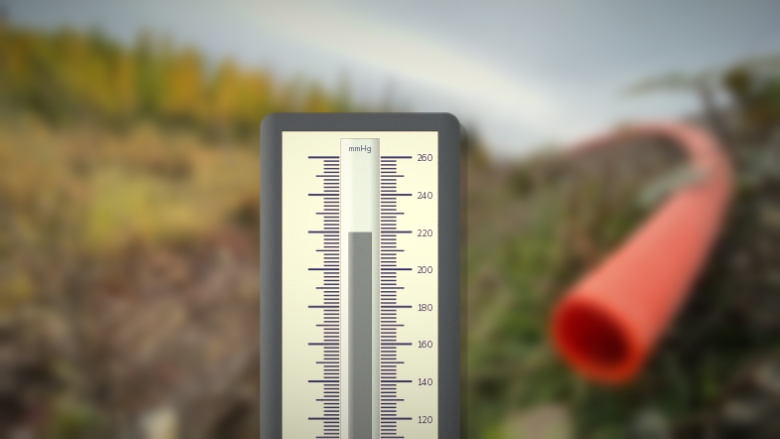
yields 220 mmHg
